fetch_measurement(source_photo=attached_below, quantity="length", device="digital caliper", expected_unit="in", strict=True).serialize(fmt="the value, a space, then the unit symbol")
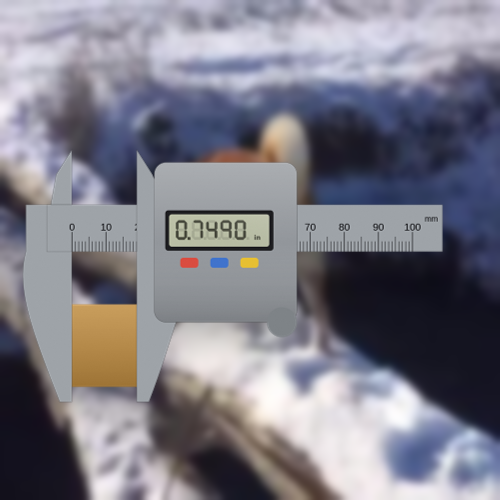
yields 0.7490 in
